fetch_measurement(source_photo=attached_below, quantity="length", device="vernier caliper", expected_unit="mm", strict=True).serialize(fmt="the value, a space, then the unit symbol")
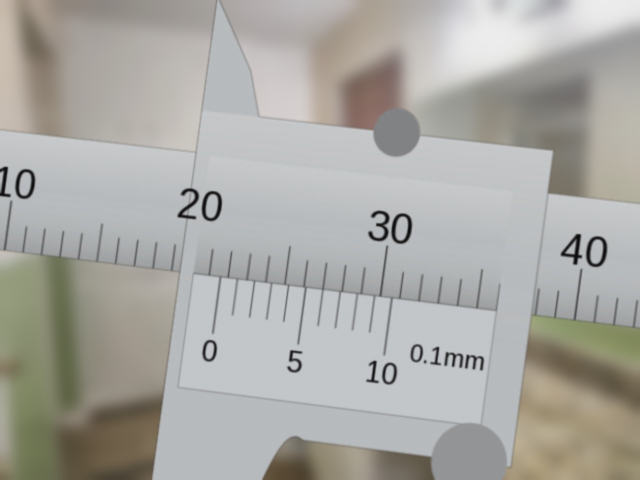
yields 21.6 mm
